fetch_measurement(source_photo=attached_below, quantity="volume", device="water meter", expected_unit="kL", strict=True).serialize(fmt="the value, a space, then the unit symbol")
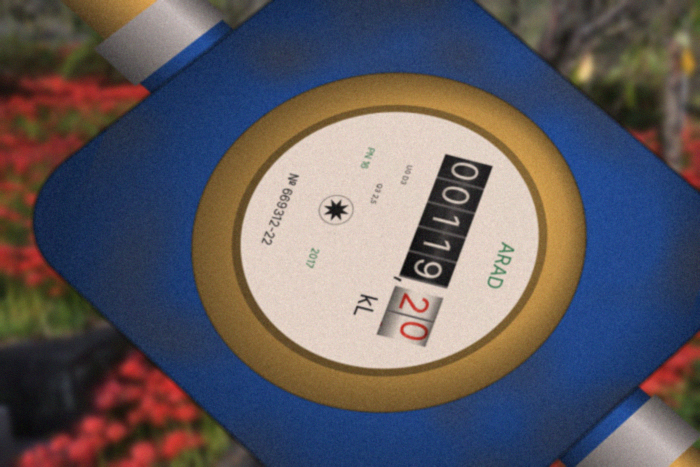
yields 119.20 kL
